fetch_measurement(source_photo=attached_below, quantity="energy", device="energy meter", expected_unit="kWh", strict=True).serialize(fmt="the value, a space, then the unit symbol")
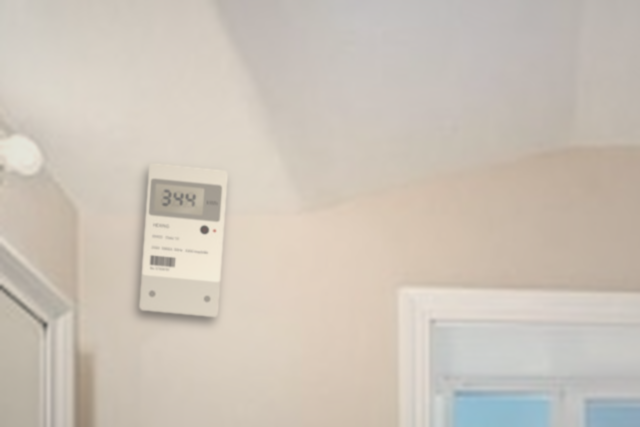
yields 344 kWh
